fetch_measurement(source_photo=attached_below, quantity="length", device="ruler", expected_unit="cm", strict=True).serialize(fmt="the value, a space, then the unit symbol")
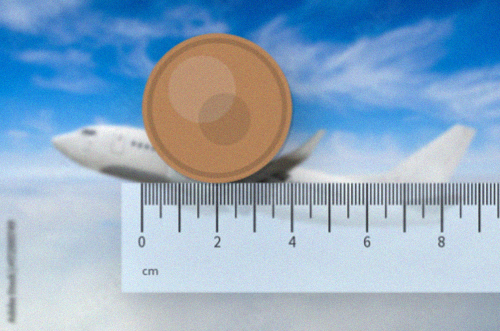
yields 4 cm
